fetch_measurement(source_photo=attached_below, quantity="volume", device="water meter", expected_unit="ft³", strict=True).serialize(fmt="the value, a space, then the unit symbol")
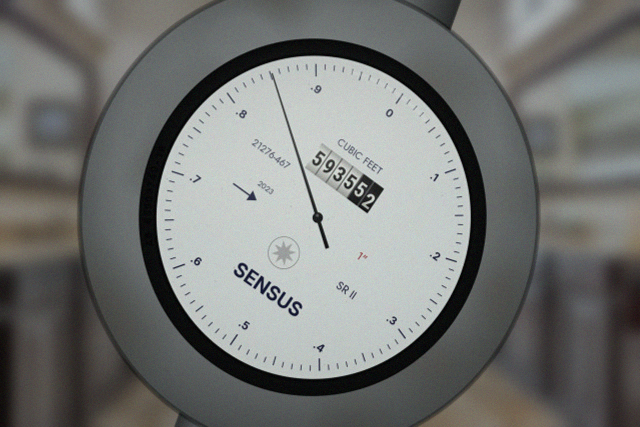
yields 593551.85 ft³
